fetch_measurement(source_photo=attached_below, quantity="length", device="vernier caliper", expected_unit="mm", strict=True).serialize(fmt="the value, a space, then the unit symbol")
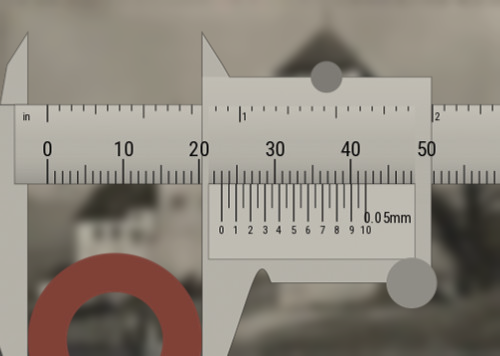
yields 23.0 mm
